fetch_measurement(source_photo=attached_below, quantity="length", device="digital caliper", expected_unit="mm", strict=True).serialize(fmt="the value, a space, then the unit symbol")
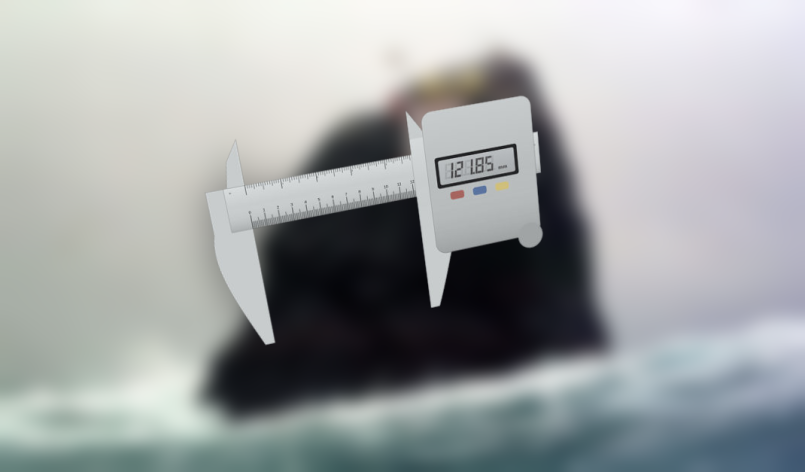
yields 121.85 mm
